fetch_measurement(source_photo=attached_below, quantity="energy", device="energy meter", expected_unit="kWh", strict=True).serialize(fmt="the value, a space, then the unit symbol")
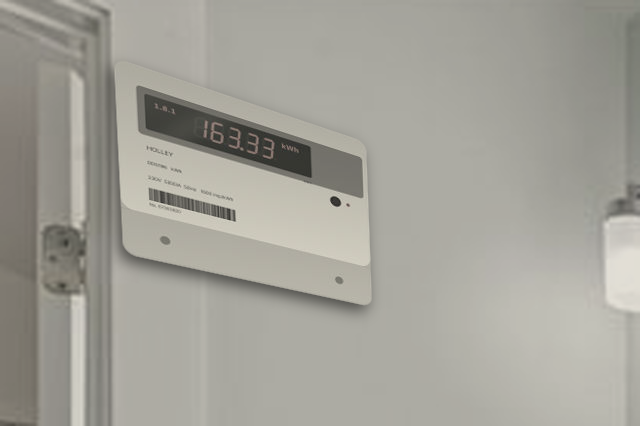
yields 163.33 kWh
